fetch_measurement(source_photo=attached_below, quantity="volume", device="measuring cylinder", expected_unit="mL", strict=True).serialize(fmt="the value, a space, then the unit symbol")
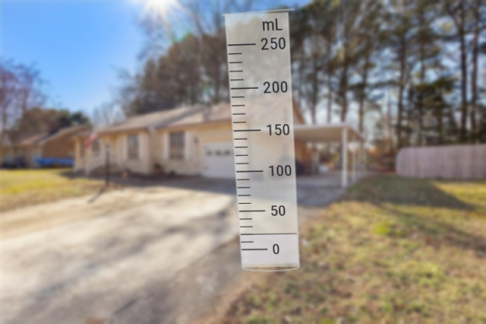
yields 20 mL
